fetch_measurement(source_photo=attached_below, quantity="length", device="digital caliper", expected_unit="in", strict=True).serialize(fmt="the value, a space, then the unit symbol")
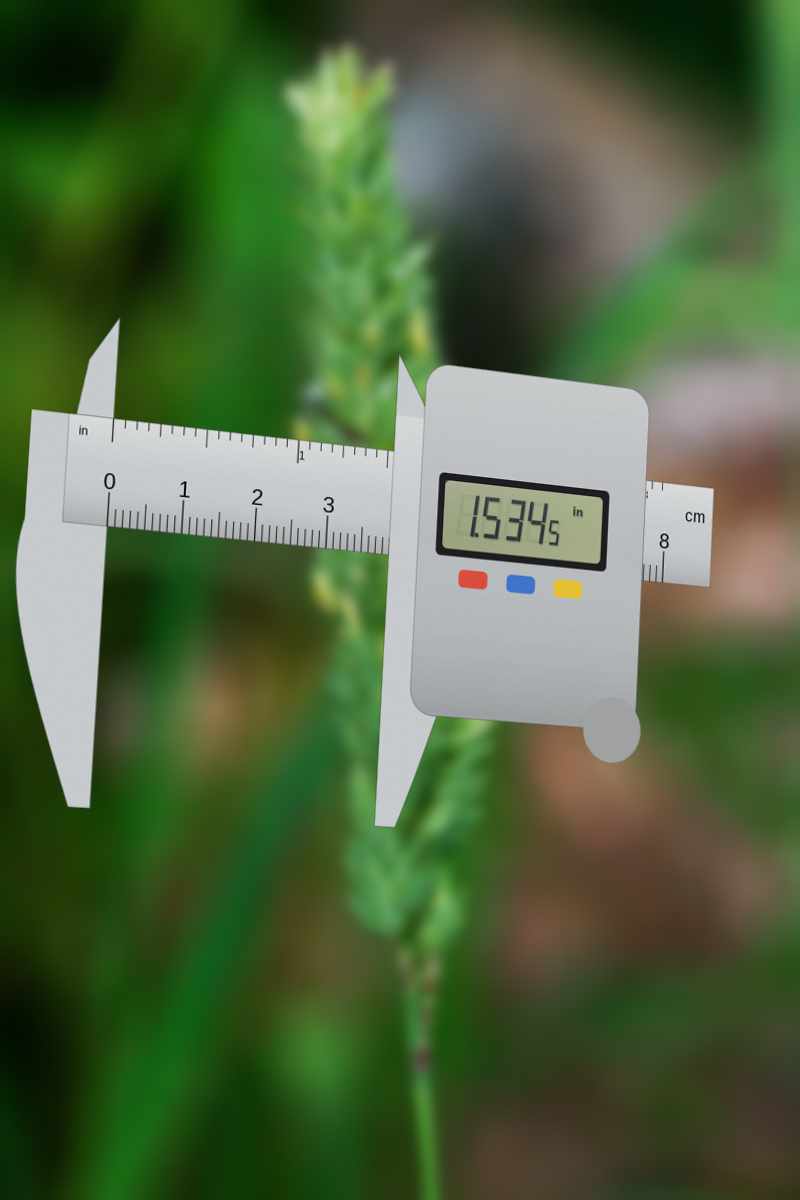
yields 1.5345 in
